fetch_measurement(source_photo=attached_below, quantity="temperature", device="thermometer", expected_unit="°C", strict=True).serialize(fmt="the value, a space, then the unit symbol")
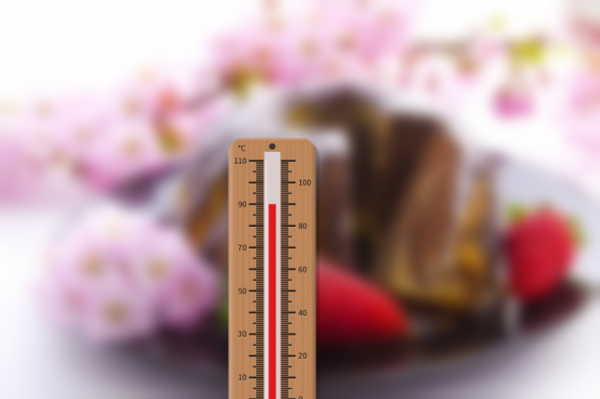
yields 90 °C
